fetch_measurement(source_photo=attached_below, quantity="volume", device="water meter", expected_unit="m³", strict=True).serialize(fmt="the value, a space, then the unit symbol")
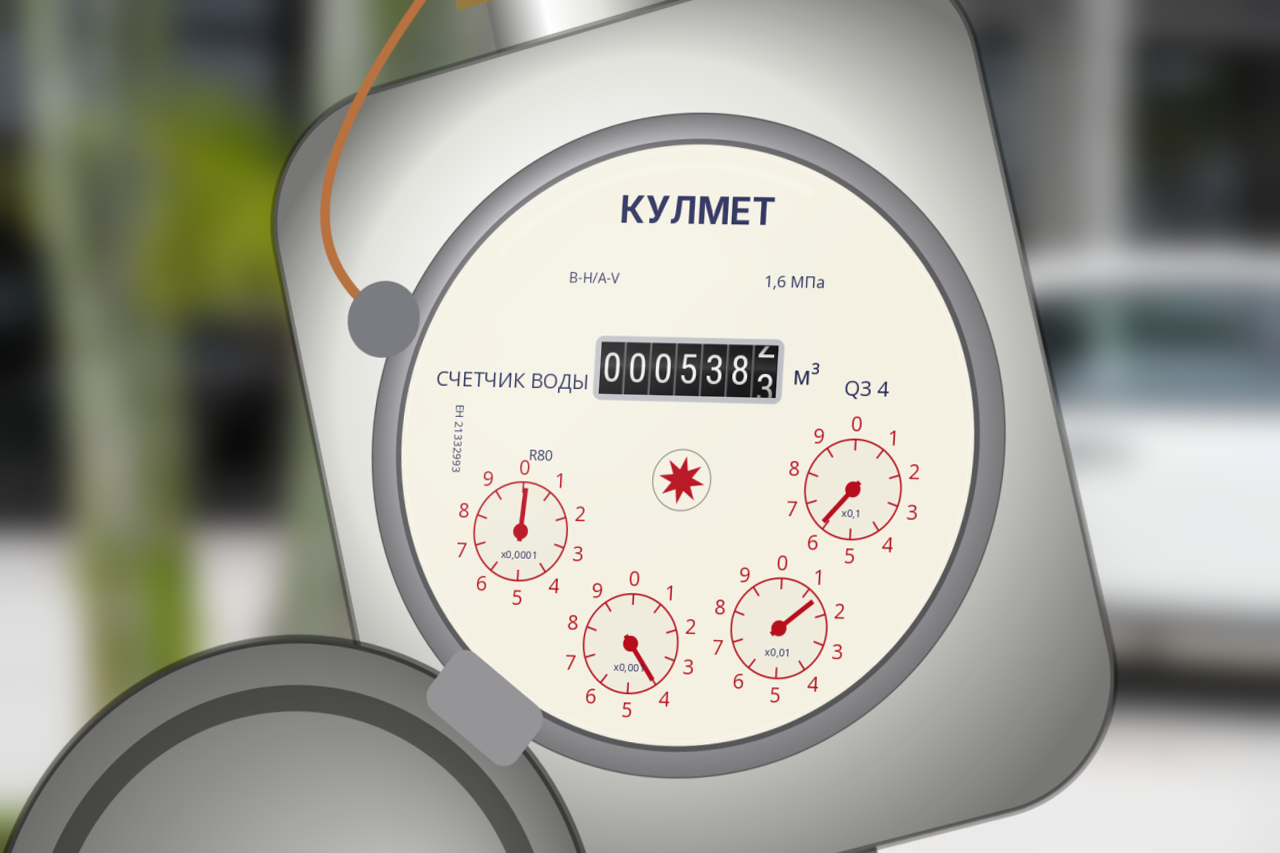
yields 5382.6140 m³
